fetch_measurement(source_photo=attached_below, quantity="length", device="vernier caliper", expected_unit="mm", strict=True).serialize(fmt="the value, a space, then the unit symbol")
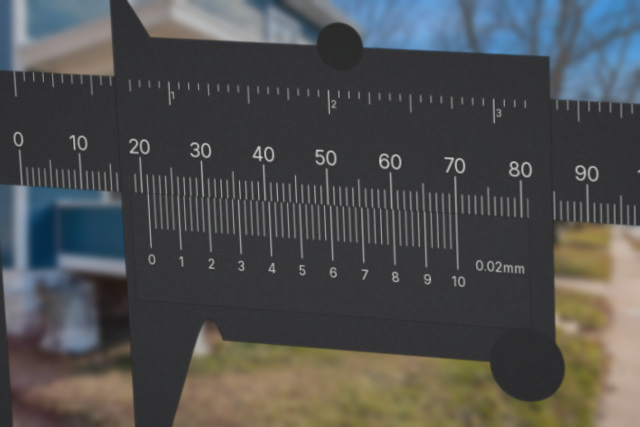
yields 21.0 mm
